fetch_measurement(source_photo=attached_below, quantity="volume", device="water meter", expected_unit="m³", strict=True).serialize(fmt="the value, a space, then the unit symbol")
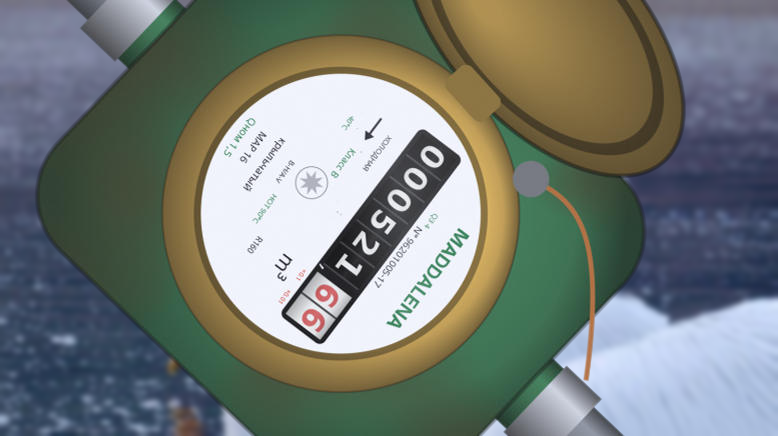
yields 521.66 m³
